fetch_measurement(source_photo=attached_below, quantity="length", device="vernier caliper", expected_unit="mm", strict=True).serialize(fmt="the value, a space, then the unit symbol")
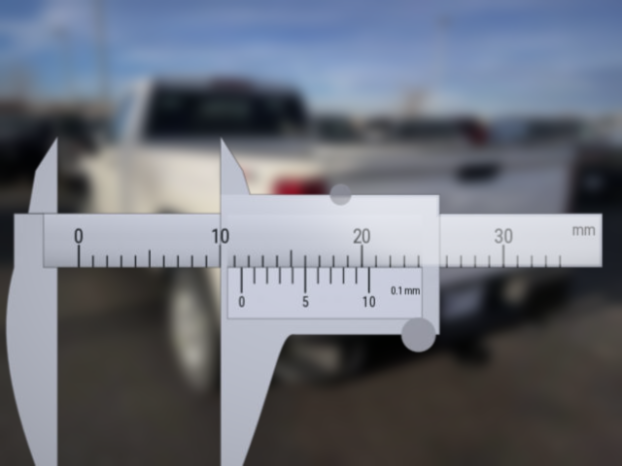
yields 11.5 mm
